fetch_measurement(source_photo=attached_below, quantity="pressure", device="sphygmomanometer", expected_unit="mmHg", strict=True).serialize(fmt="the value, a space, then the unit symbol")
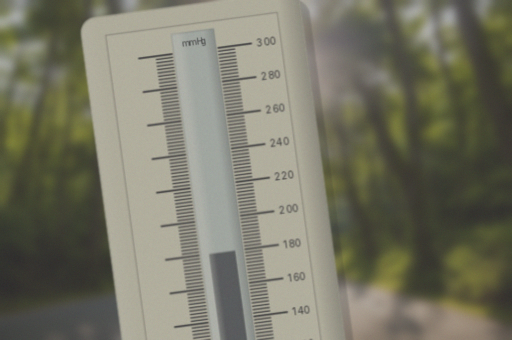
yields 180 mmHg
